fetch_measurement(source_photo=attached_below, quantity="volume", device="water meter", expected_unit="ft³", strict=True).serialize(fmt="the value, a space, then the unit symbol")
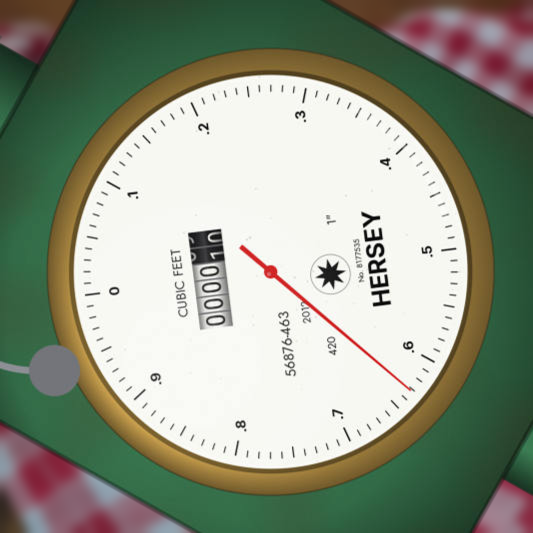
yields 9.63 ft³
